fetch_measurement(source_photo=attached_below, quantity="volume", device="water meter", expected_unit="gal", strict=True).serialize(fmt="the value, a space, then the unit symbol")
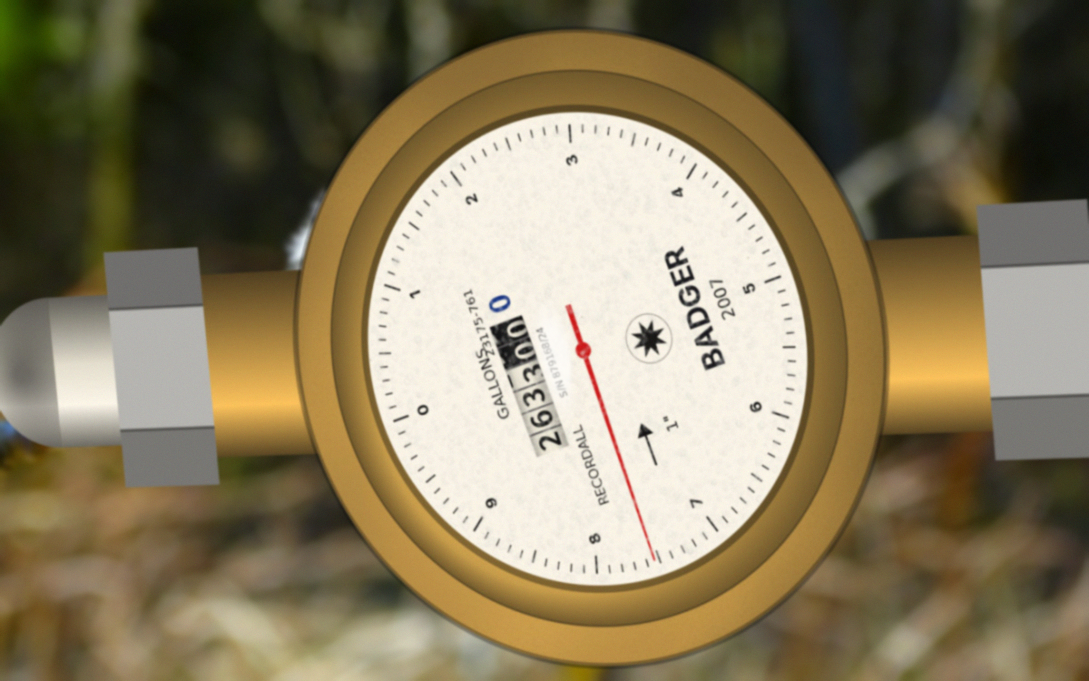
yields 2632997.5 gal
